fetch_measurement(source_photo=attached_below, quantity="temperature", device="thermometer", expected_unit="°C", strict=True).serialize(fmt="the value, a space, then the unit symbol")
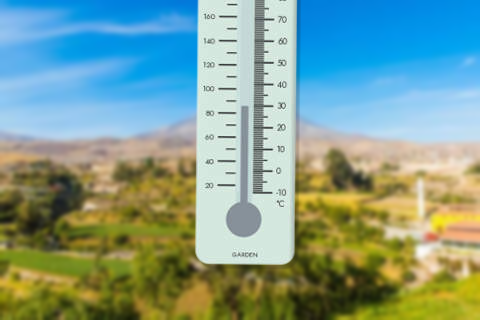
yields 30 °C
